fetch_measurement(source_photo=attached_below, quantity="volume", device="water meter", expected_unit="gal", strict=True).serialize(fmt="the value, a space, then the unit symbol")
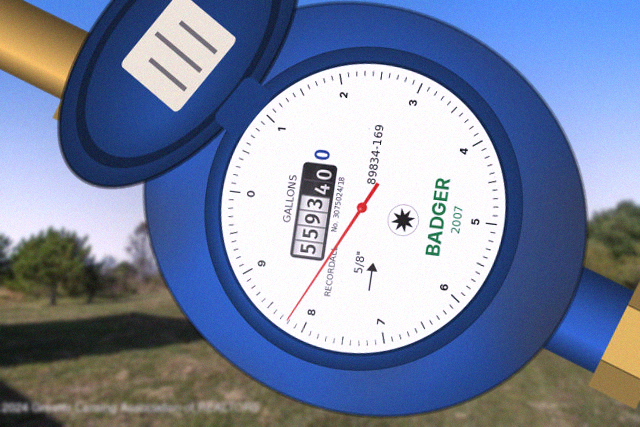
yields 5593398.2 gal
